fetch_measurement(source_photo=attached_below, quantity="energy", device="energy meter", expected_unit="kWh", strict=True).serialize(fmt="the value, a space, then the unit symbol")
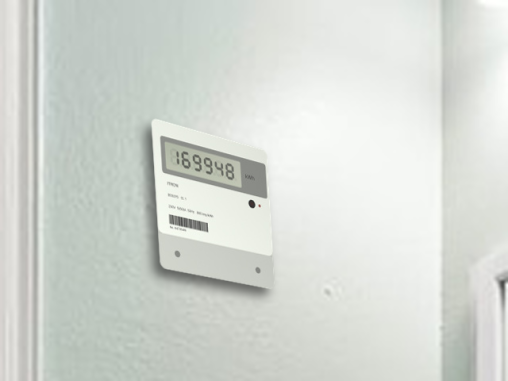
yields 169948 kWh
